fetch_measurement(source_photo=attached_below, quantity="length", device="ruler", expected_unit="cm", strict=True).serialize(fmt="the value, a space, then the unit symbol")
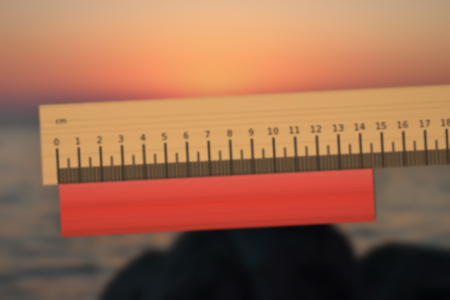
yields 14.5 cm
